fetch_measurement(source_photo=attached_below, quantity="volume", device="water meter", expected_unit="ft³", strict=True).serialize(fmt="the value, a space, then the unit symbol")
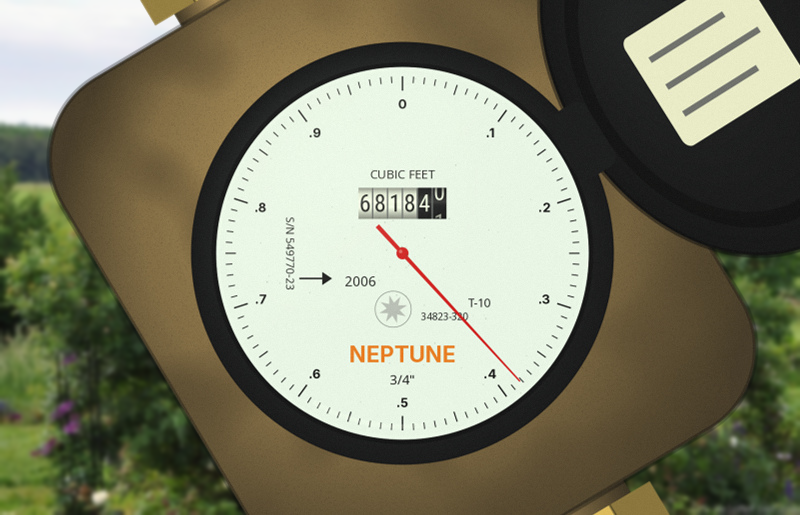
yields 681840.38 ft³
